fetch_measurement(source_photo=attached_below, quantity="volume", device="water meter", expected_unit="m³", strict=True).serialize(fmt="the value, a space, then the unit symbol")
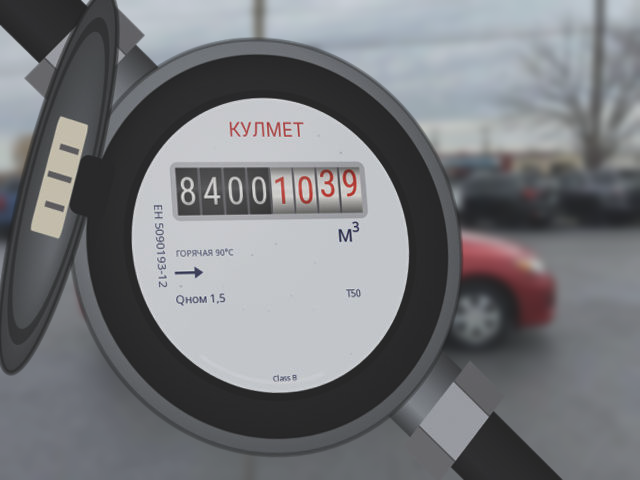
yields 8400.1039 m³
